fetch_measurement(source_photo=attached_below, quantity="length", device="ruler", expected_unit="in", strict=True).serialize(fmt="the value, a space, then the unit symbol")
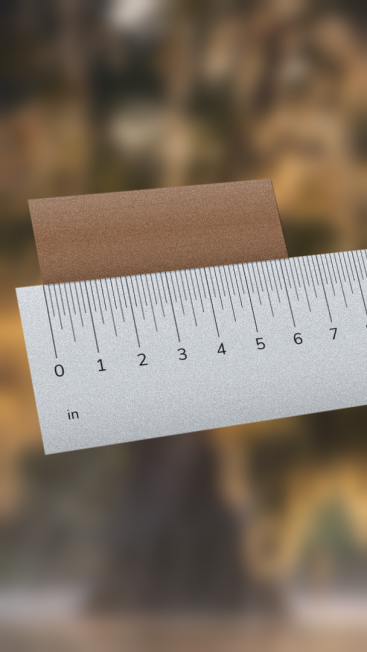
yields 6.25 in
